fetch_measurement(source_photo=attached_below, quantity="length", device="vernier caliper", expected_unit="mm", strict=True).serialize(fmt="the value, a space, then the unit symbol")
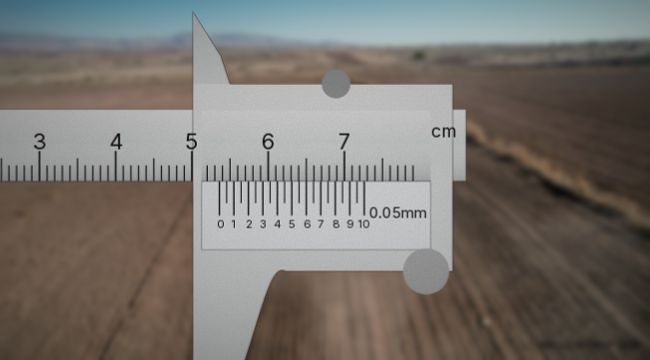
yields 53.6 mm
